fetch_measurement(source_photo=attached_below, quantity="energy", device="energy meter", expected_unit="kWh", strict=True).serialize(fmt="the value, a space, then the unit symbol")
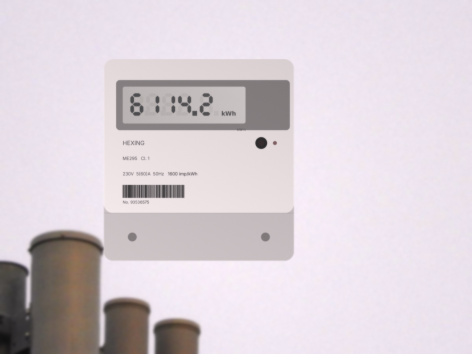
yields 6114.2 kWh
